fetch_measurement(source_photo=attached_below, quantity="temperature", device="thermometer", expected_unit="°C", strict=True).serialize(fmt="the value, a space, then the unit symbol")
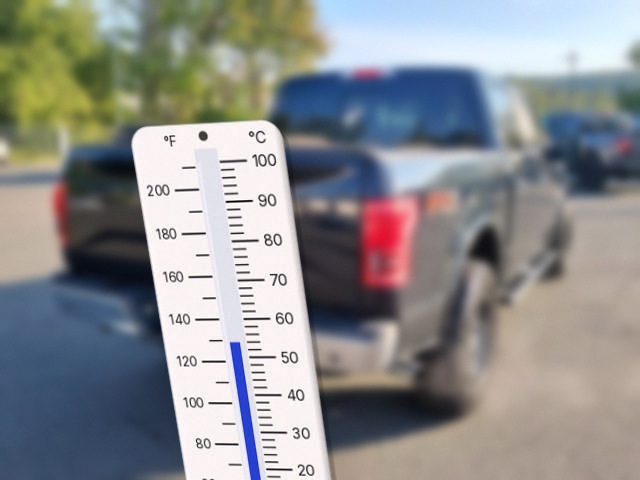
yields 54 °C
